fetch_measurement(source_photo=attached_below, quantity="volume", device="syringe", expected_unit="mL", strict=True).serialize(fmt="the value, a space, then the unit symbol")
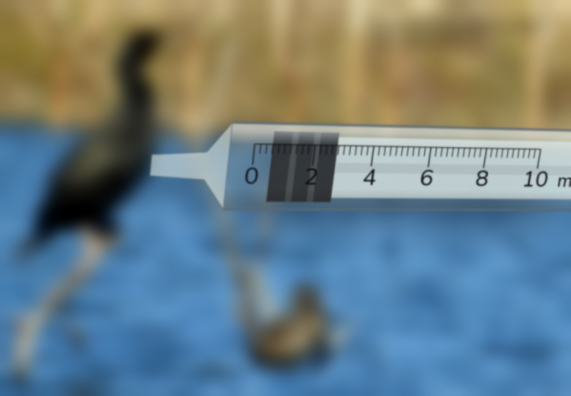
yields 0.6 mL
